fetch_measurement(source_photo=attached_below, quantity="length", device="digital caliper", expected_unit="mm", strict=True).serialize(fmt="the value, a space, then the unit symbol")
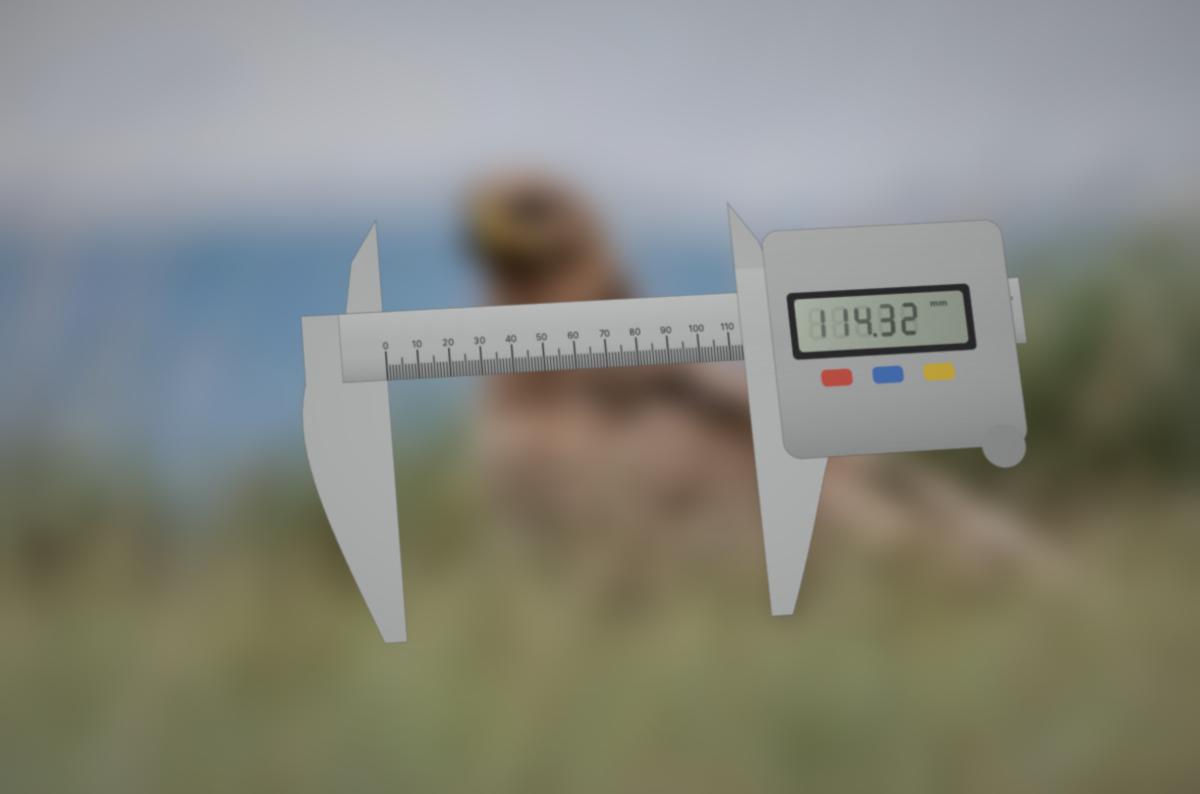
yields 114.32 mm
